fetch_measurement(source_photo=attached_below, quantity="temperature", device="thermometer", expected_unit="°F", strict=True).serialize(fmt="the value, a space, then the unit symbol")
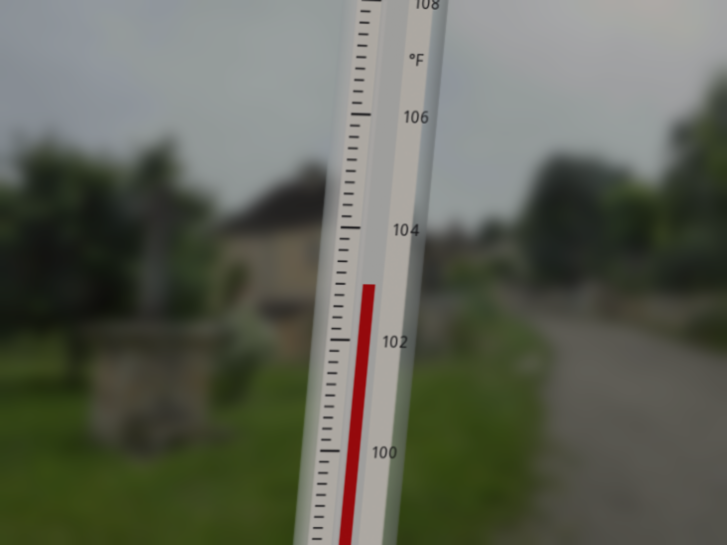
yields 103 °F
